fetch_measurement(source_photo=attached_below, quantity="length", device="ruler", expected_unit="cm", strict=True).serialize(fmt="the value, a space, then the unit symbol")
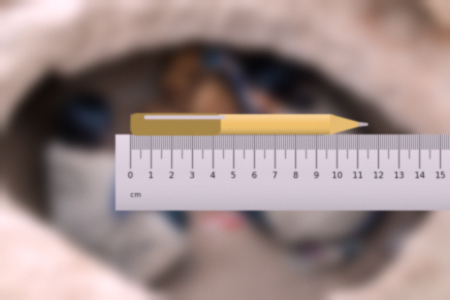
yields 11.5 cm
